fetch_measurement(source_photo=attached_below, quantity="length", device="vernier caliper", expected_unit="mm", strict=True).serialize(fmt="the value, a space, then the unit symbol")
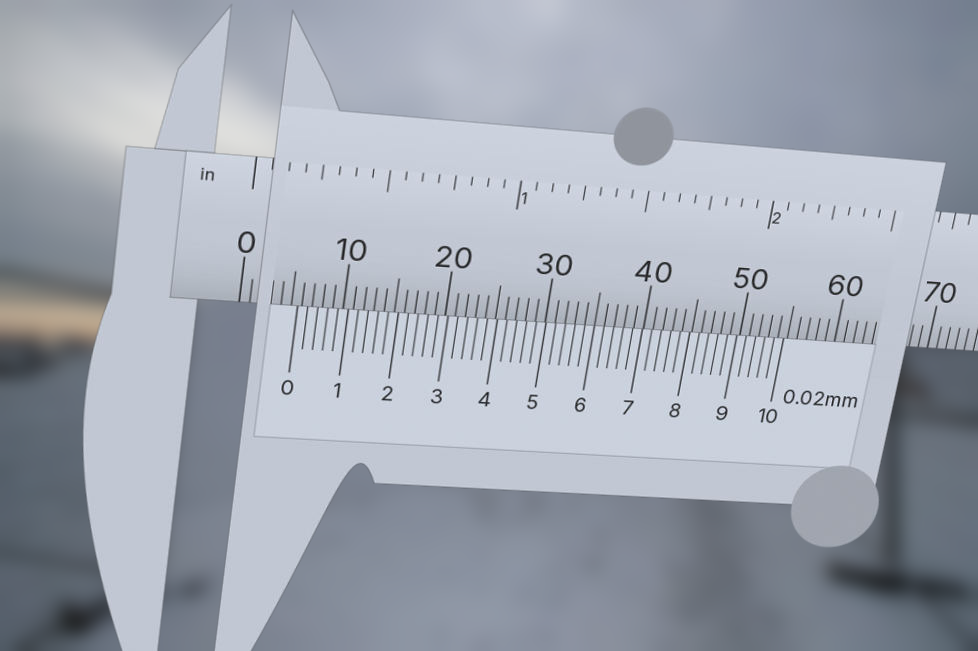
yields 5.6 mm
